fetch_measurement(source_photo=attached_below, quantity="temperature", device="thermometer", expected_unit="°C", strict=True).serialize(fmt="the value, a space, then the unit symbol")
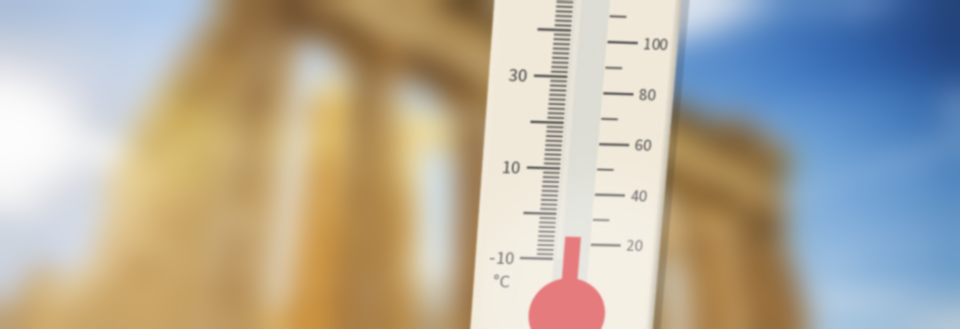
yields -5 °C
